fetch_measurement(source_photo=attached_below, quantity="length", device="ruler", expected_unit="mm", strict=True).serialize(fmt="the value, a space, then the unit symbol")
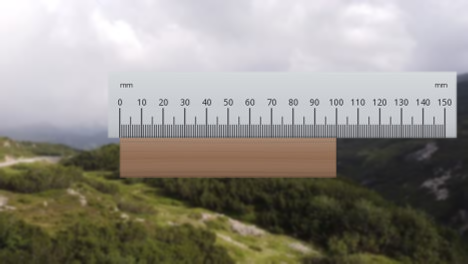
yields 100 mm
